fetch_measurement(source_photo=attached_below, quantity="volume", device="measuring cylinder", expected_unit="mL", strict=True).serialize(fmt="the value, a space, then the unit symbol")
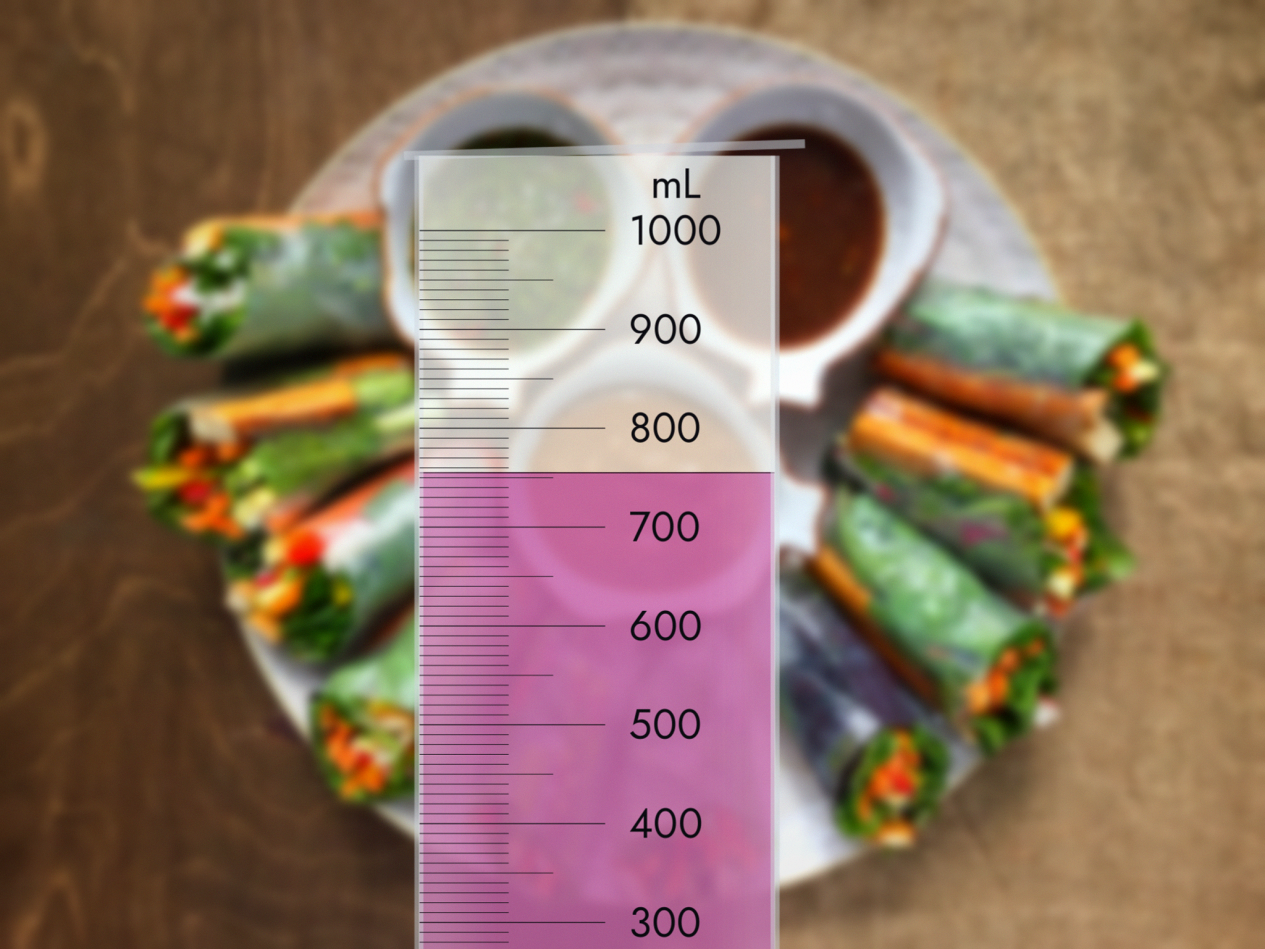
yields 755 mL
